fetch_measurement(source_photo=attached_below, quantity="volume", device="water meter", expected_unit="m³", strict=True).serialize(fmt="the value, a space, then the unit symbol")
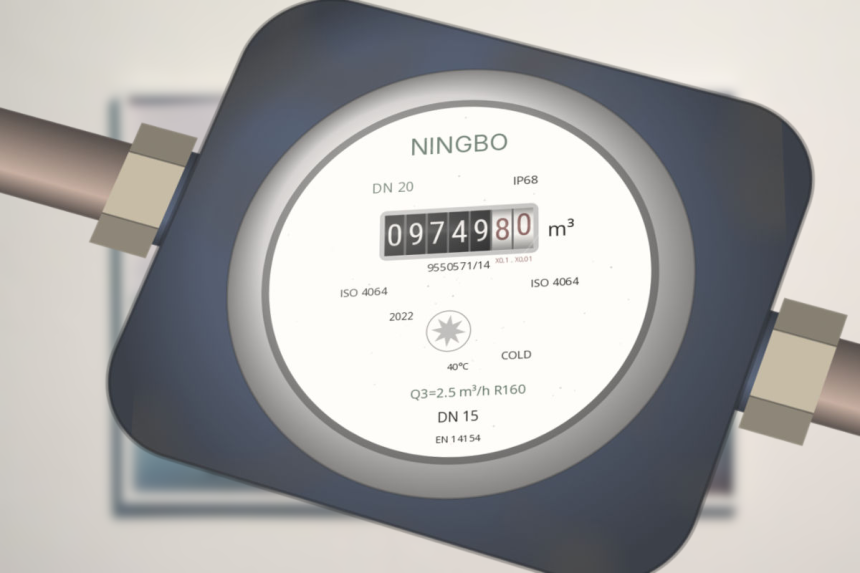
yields 9749.80 m³
